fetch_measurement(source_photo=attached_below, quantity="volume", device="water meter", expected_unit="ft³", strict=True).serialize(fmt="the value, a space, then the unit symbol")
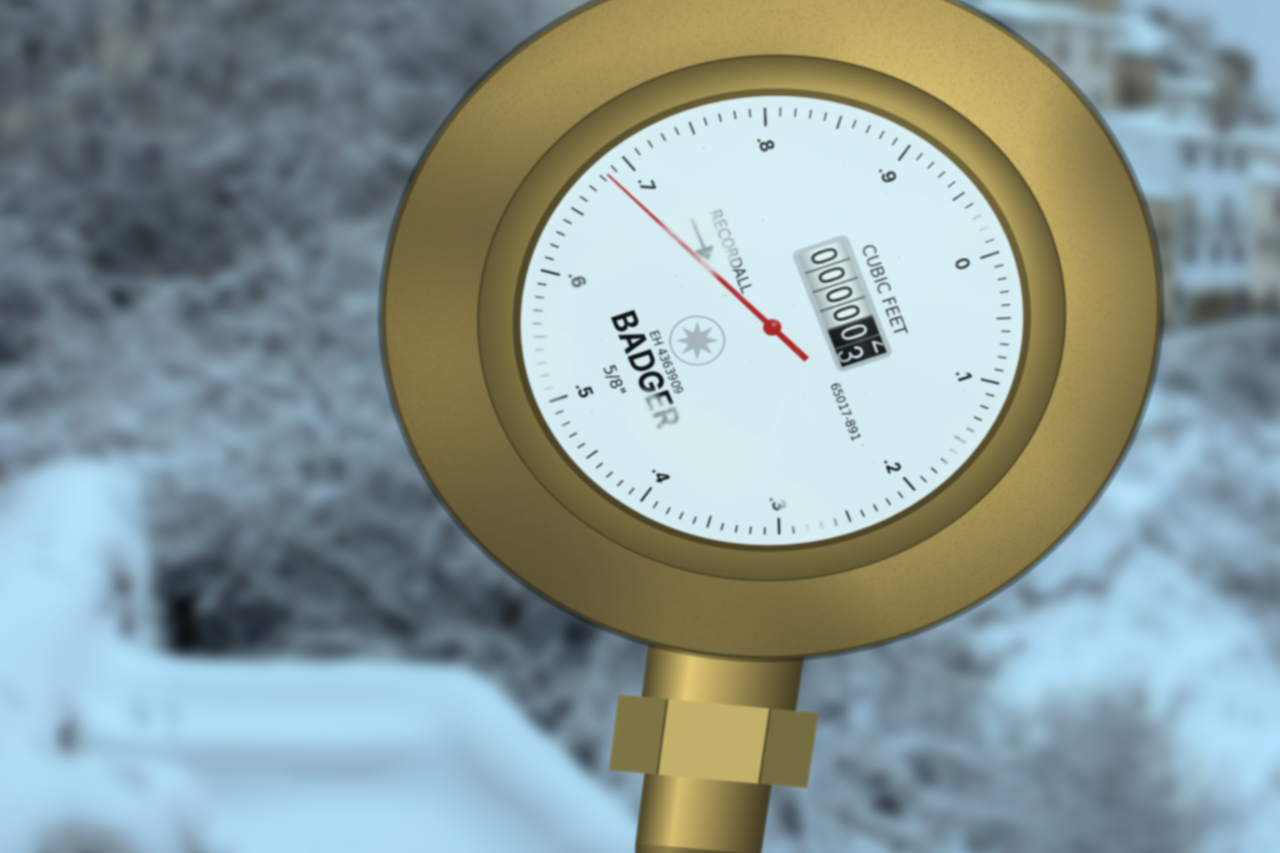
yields 2.68 ft³
